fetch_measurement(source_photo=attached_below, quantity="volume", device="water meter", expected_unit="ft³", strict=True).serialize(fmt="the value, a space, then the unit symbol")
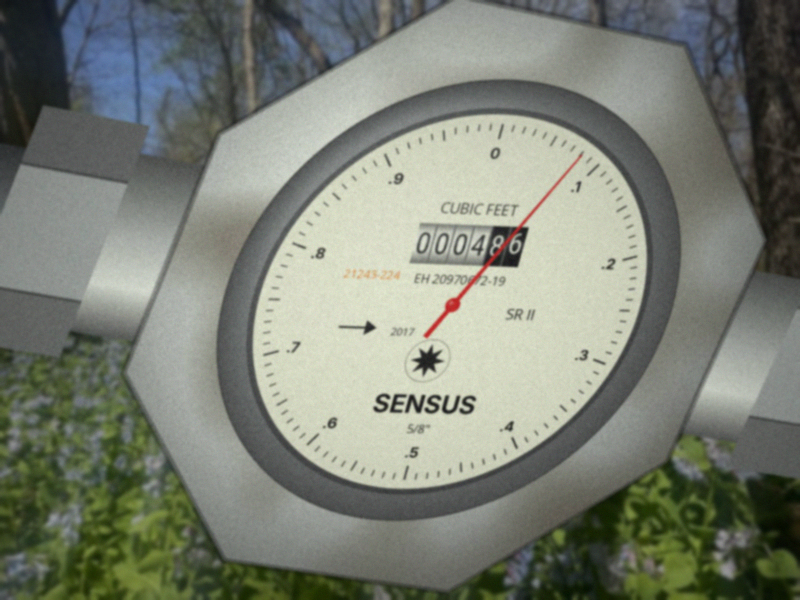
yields 486.08 ft³
